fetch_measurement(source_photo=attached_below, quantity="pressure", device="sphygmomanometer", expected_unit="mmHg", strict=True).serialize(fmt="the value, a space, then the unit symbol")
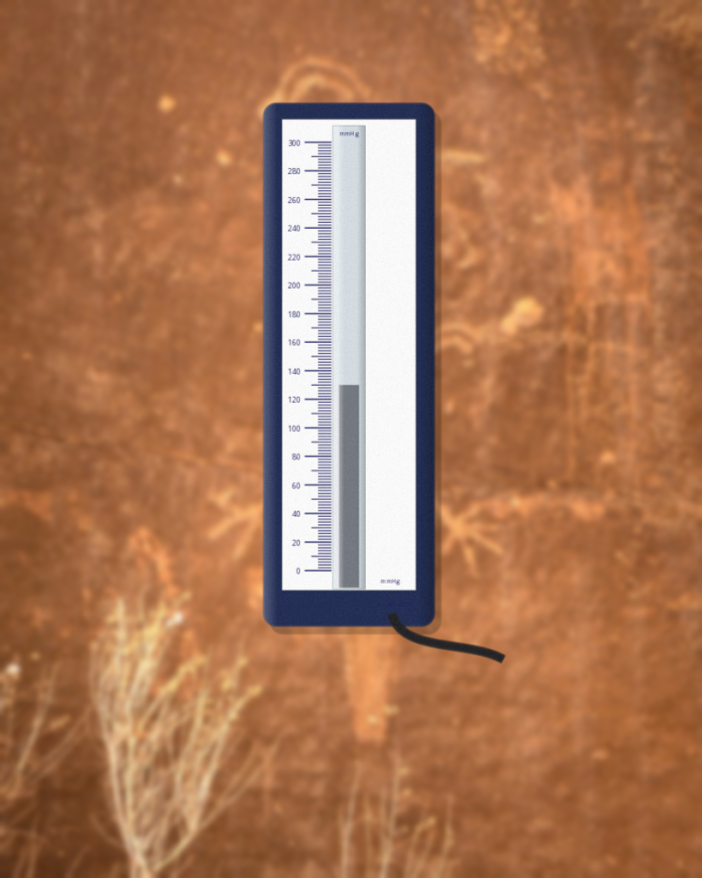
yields 130 mmHg
